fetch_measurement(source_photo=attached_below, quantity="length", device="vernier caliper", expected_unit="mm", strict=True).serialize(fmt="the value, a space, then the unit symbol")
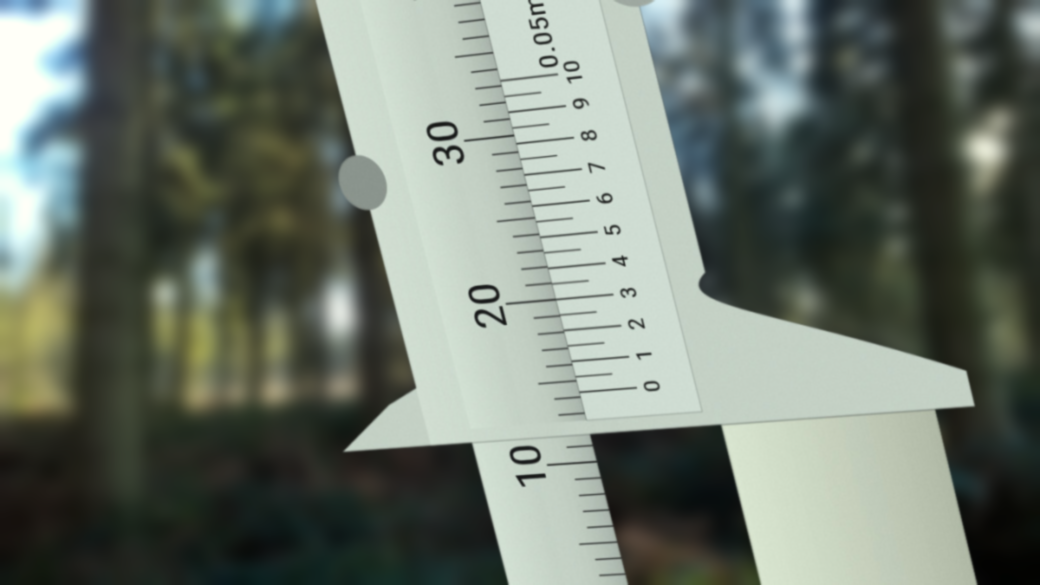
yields 14.3 mm
